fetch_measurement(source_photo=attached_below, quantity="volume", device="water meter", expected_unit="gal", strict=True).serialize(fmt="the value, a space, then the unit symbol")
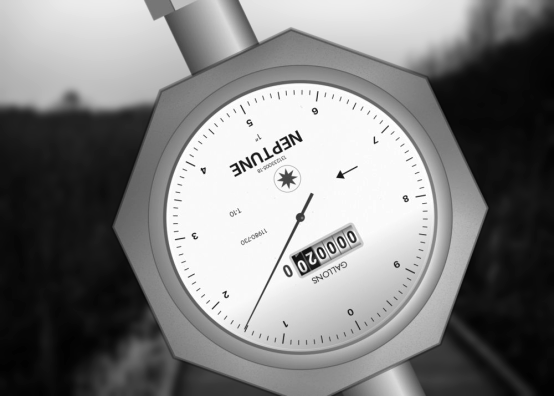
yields 201.5 gal
